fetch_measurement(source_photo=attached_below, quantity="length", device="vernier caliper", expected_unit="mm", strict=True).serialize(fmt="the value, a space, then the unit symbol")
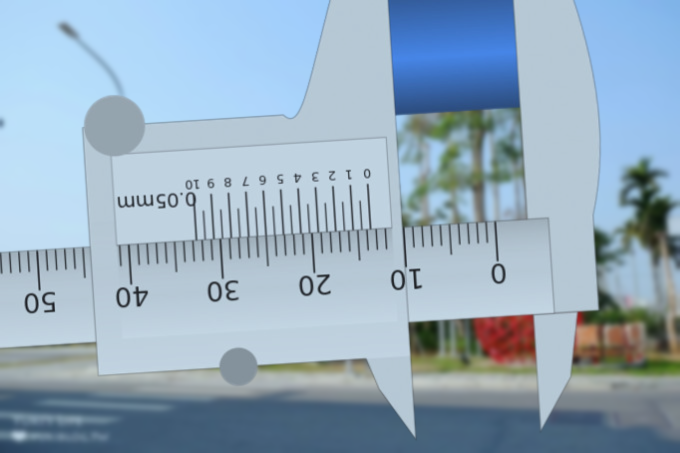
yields 13.6 mm
